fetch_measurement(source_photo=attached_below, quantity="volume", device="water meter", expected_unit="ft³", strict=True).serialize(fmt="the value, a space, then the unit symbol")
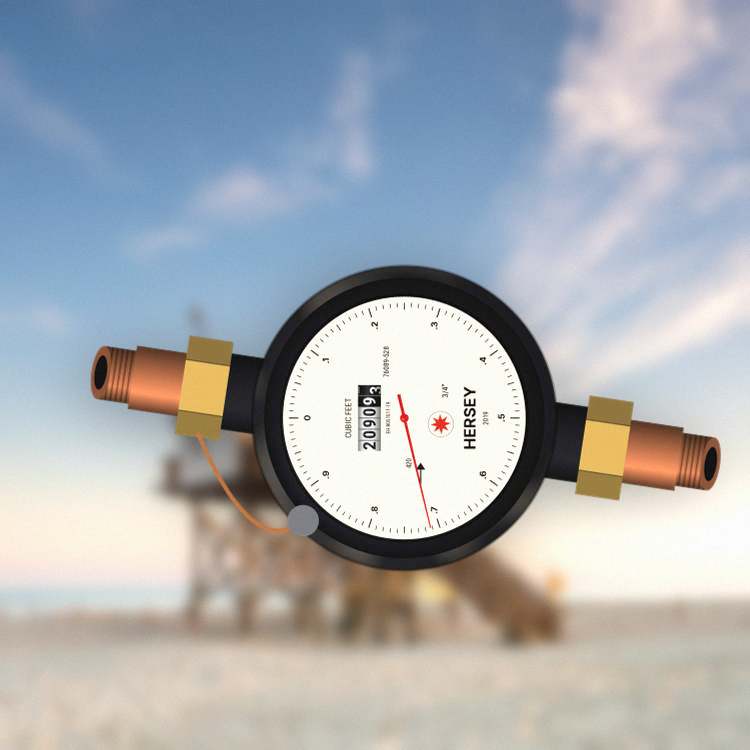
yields 209092.71 ft³
